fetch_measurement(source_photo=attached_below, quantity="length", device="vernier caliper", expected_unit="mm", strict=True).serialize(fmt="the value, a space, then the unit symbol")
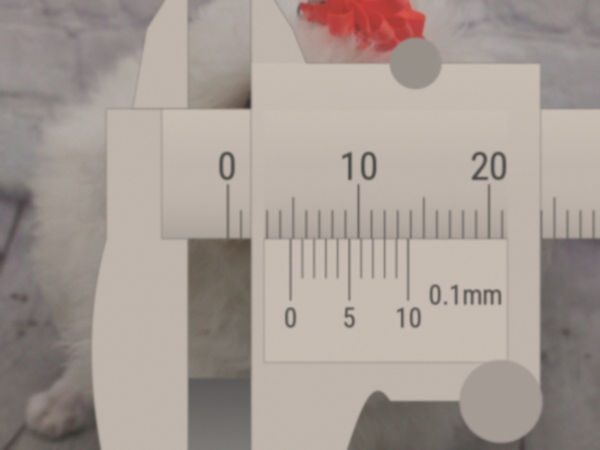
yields 4.8 mm
